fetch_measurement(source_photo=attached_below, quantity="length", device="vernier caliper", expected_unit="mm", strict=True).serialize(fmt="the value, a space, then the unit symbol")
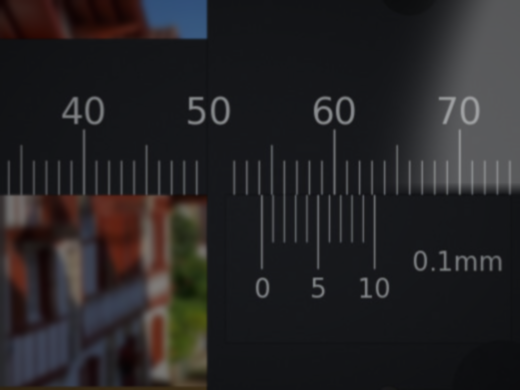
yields 54.2 mm
